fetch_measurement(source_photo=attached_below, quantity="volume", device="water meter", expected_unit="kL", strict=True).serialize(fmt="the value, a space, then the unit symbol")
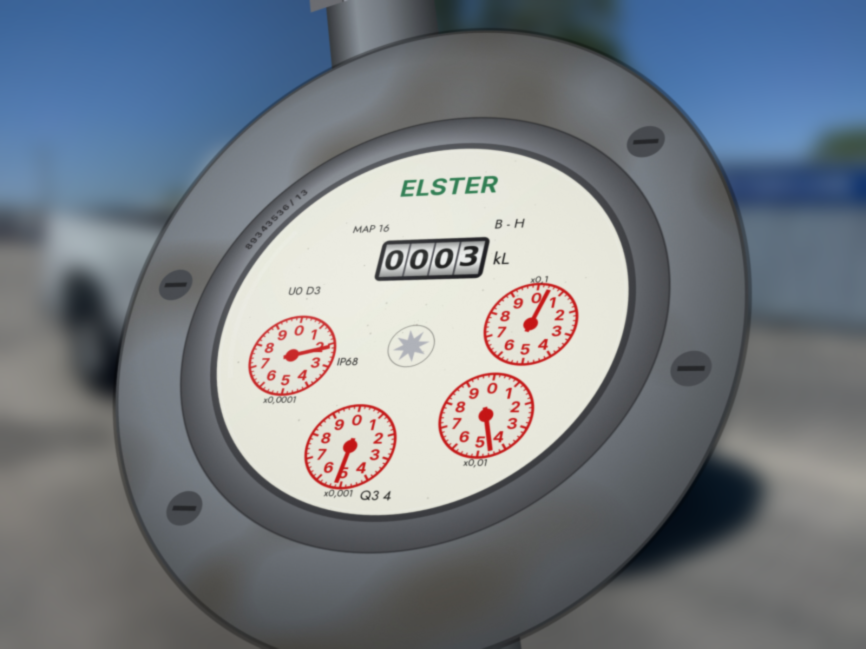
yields 3.0452 kL
